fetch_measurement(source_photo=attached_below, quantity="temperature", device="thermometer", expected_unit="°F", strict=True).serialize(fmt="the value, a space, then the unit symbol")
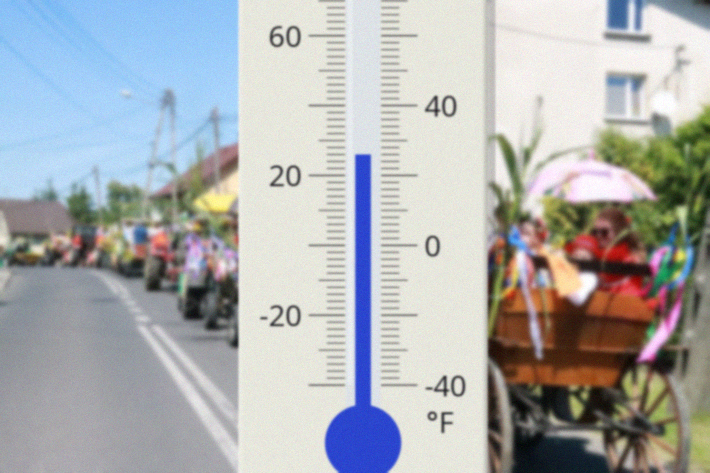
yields 26 °F
